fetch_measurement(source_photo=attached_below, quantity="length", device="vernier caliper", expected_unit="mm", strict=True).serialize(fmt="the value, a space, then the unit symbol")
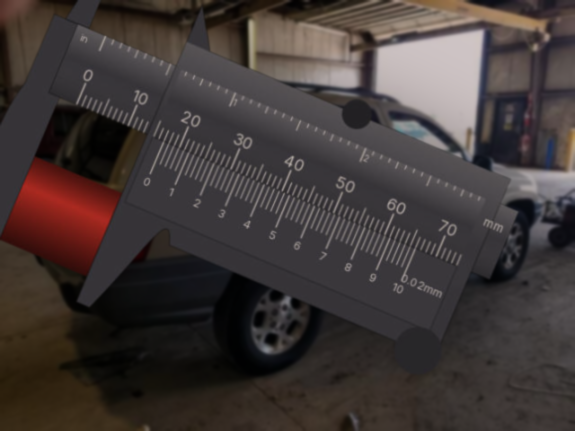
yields 17.0 mm
